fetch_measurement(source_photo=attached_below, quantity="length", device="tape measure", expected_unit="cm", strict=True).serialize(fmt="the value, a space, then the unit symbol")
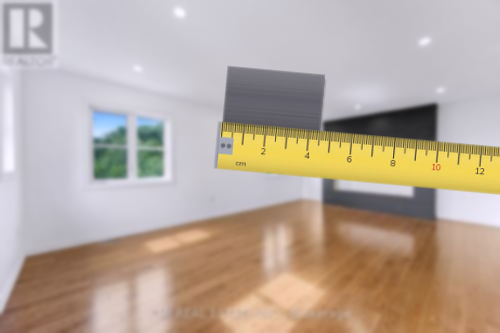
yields 4.5 cm
